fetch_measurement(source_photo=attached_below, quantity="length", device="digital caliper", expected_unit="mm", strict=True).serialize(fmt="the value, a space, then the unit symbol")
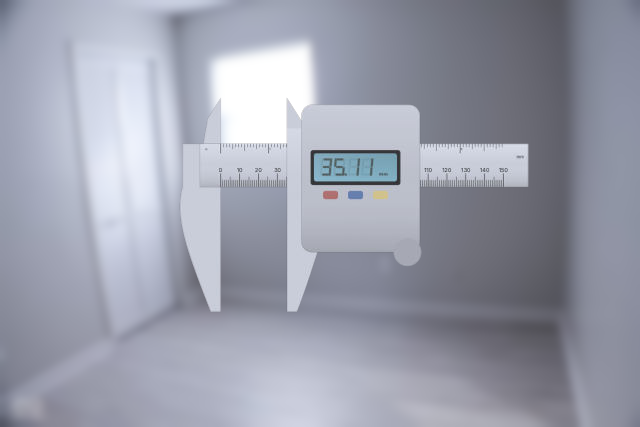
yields 35.11 mm
